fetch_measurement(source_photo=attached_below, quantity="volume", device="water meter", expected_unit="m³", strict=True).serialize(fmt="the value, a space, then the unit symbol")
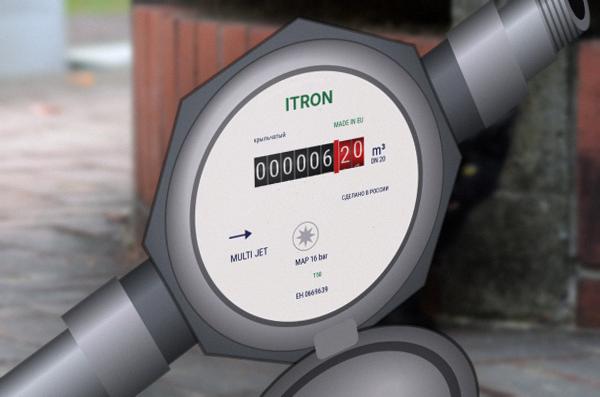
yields 6.20 m³
